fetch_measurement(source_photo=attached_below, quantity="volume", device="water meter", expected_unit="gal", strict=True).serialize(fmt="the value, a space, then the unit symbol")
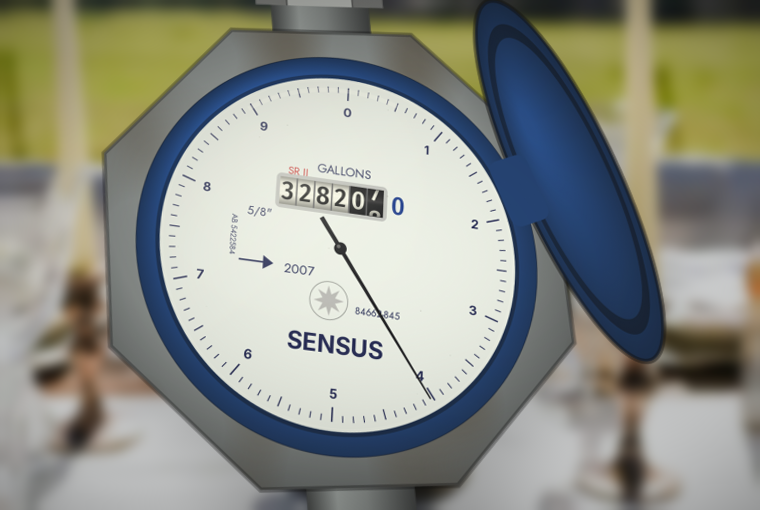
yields 3282074.0 gal
